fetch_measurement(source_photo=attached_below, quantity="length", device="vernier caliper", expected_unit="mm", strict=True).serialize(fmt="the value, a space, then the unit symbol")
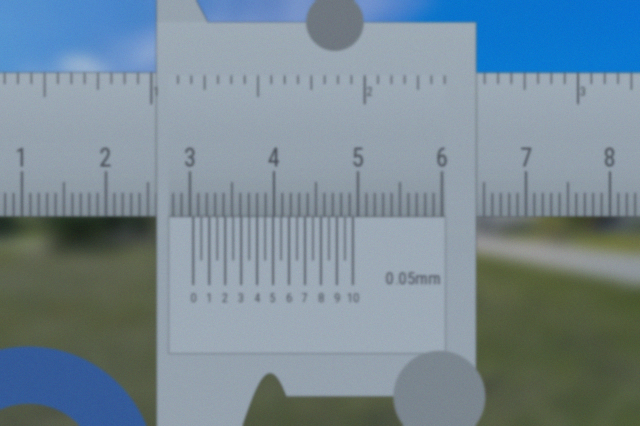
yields 30.4 mm
